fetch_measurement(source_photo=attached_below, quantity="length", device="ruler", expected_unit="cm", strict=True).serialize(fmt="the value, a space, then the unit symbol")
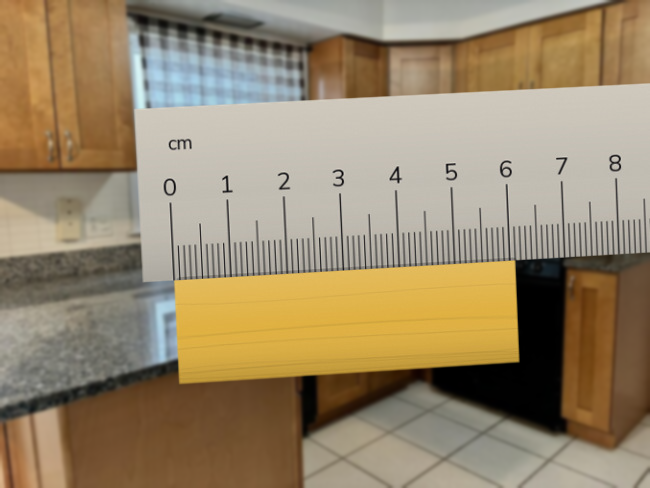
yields 6.1 cm
